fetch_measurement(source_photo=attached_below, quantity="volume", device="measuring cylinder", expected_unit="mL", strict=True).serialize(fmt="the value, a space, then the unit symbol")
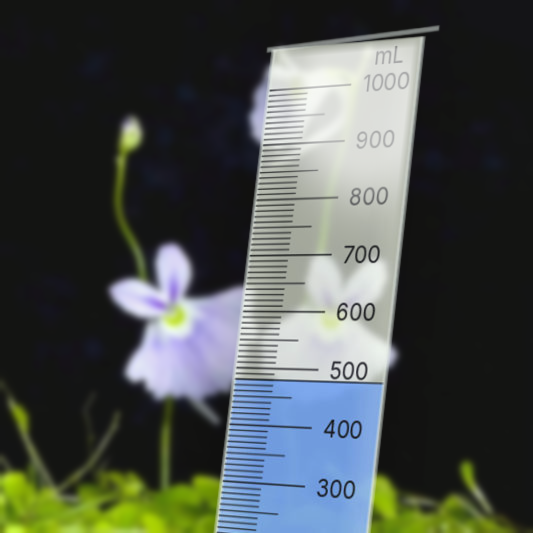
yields 480 mL
